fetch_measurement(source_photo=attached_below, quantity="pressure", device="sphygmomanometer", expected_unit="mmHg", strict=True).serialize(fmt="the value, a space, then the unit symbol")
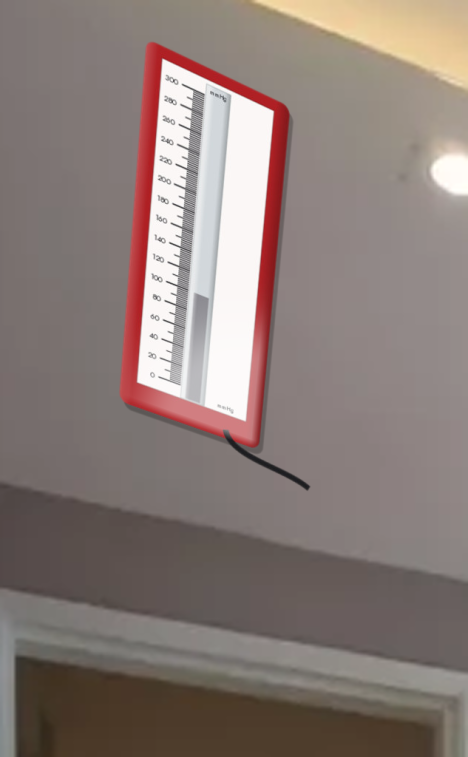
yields 100 mmHg
